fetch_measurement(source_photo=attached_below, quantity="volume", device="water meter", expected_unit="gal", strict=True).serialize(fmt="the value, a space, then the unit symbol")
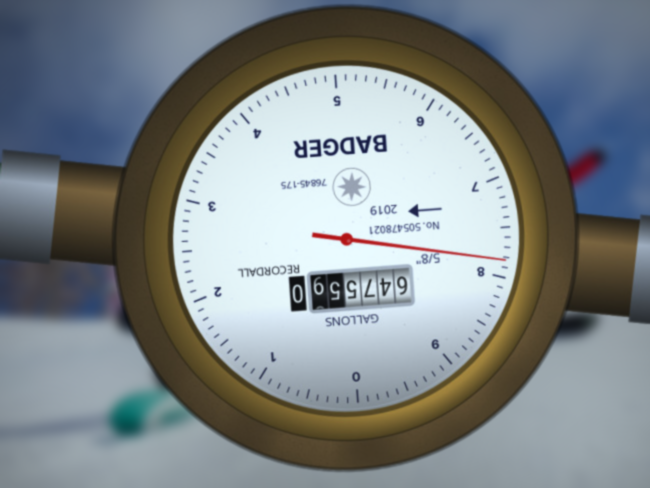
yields 6475587.8 gal
